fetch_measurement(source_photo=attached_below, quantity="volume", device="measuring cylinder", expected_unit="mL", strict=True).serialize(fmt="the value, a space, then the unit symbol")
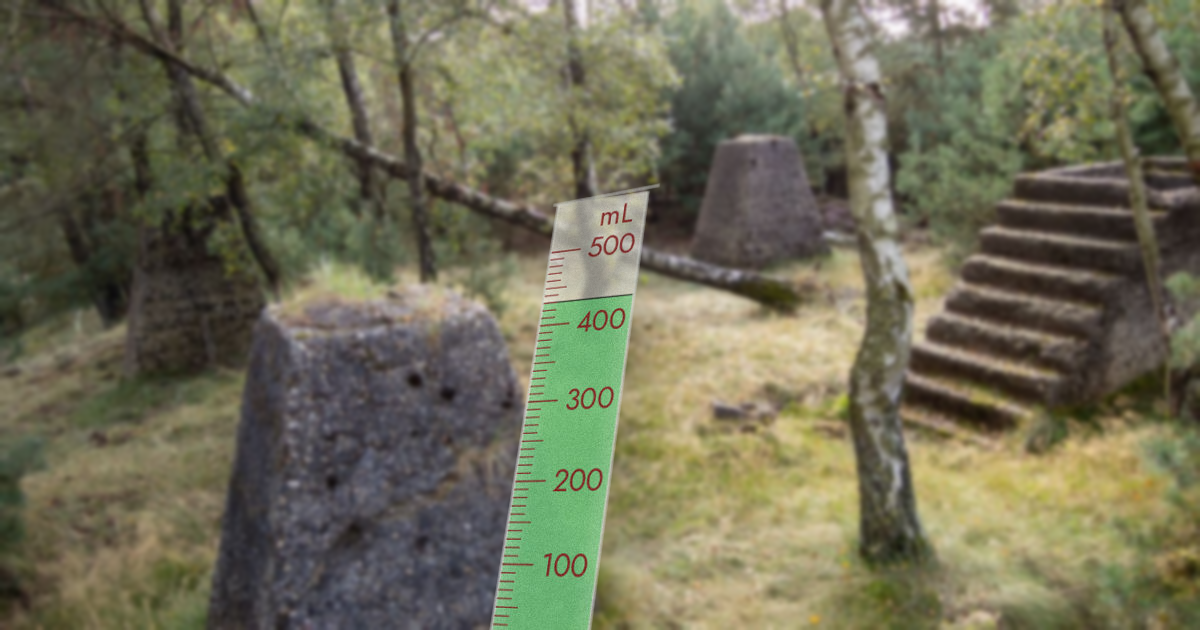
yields 430 mL
